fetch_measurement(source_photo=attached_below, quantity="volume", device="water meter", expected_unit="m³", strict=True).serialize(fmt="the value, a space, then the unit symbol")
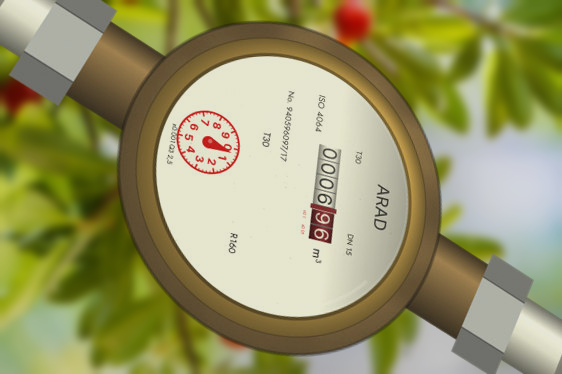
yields 6.960 m³
